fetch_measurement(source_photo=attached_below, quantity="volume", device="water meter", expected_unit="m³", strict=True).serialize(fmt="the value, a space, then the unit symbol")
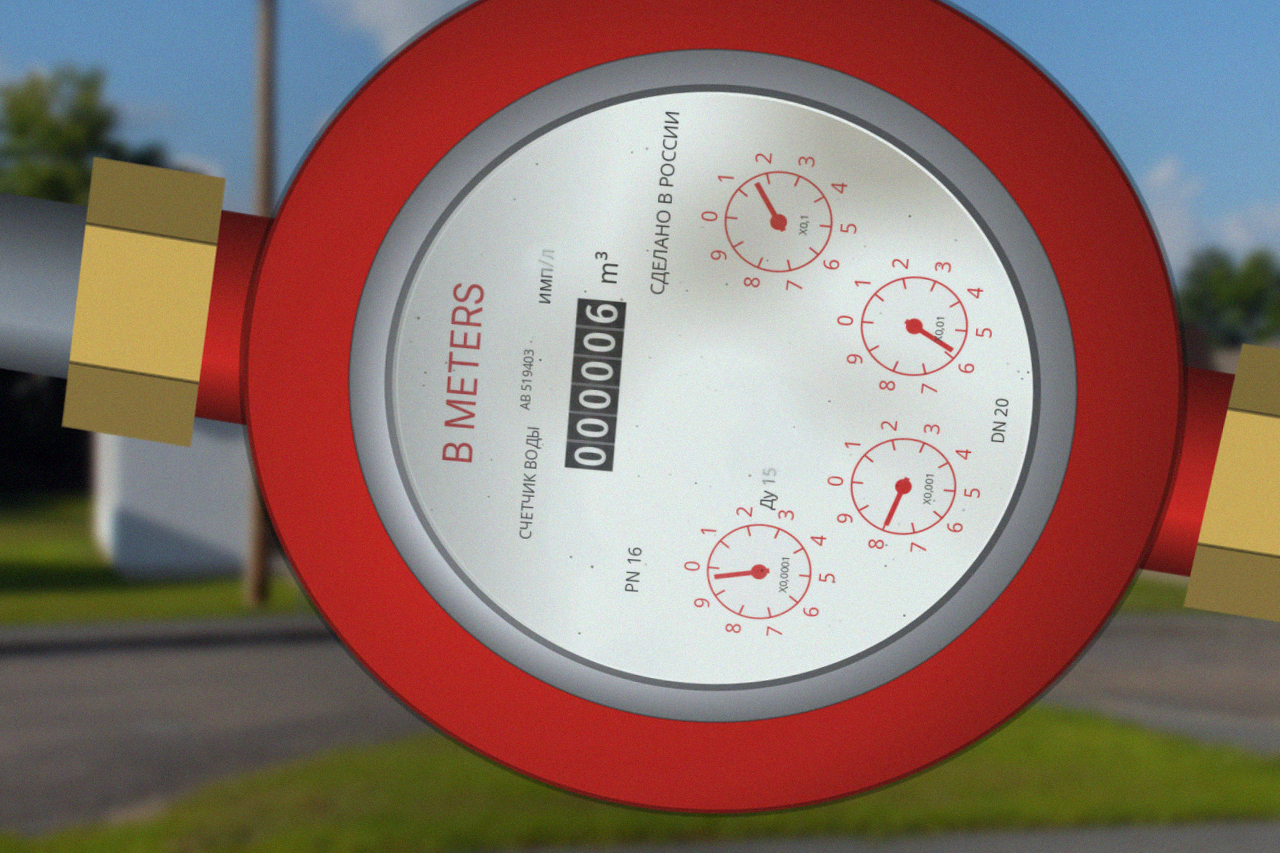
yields 6.1579 m³
